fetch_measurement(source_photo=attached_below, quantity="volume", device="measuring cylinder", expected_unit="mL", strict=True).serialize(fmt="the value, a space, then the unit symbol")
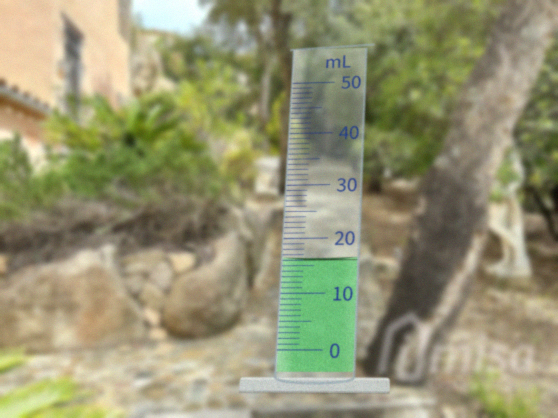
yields 16 mL
